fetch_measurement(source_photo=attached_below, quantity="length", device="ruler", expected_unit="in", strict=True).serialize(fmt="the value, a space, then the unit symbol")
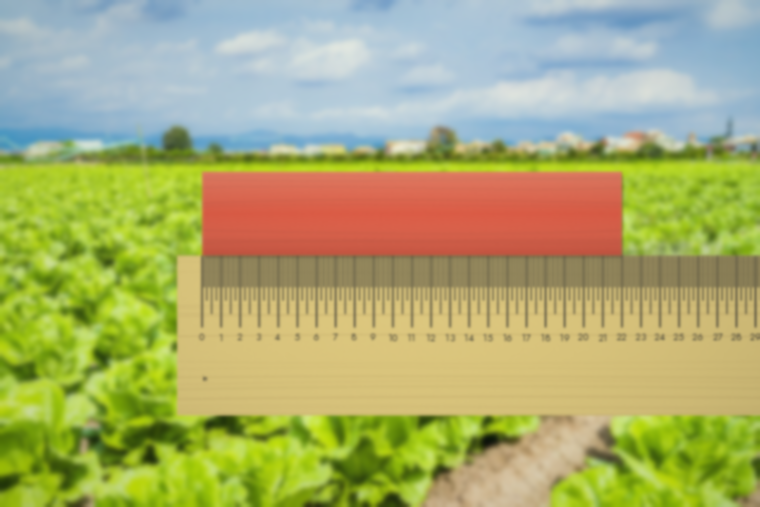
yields 22 in
